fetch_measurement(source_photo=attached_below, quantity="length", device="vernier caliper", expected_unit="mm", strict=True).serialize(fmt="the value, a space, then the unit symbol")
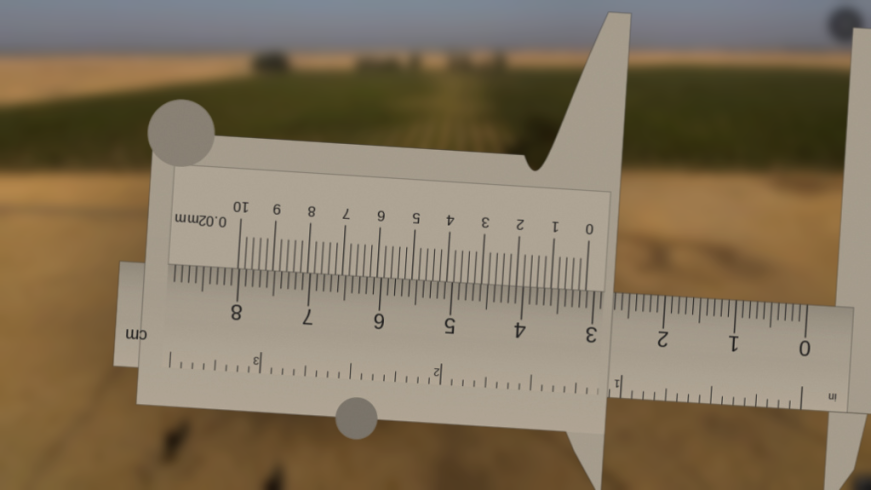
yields 31.2 mm
